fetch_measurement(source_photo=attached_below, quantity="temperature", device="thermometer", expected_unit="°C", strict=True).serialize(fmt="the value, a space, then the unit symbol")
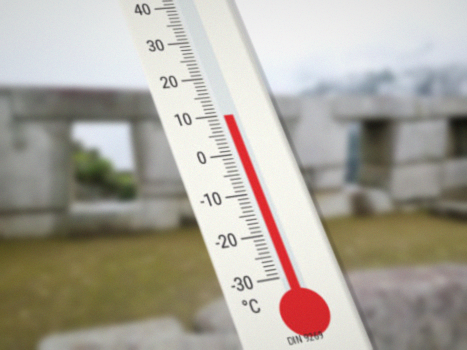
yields 10 °C
